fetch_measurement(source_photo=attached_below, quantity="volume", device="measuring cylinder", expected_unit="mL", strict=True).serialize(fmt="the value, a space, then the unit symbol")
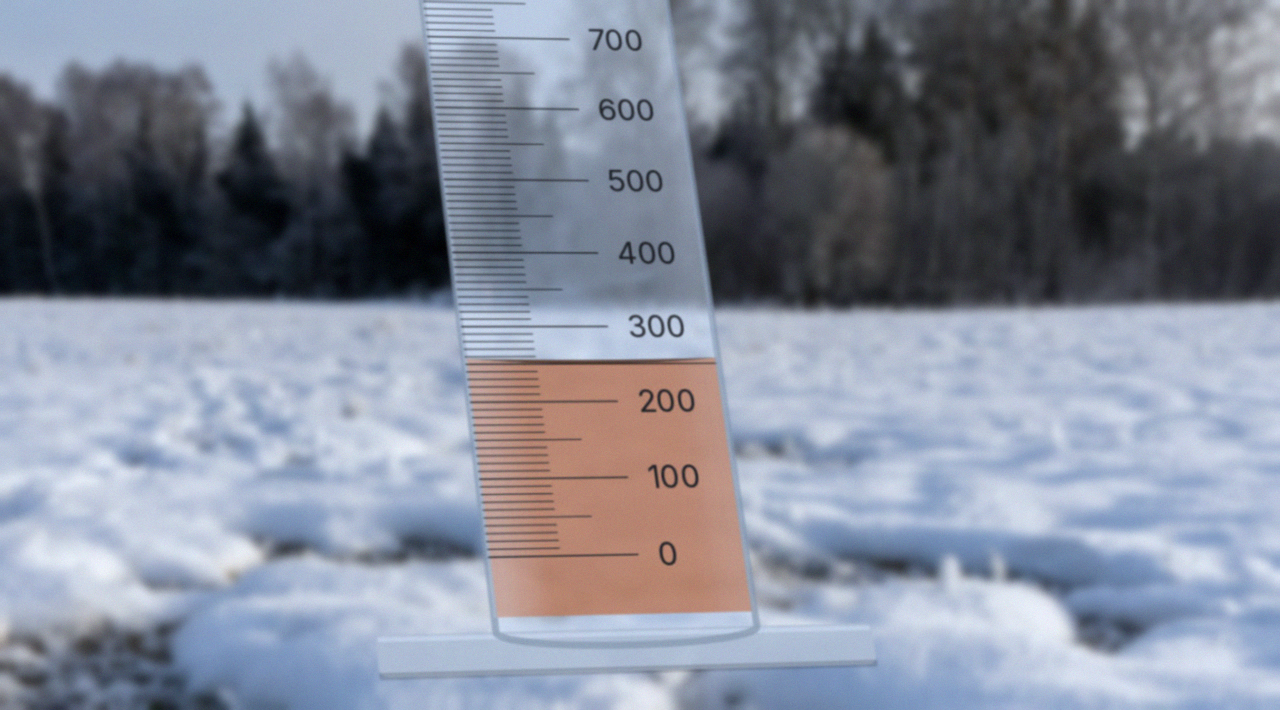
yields 250 mL
